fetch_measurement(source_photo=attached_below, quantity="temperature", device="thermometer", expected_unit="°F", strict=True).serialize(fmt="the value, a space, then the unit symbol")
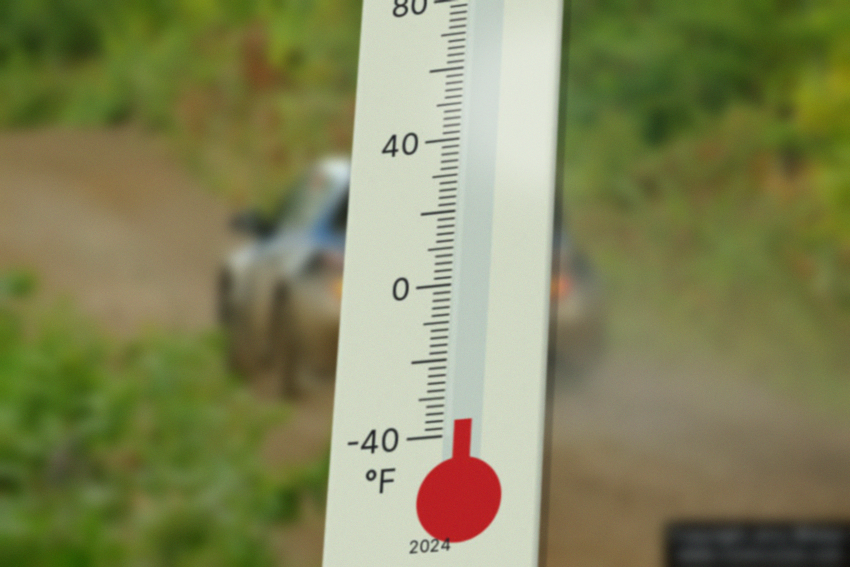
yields -36 °F
